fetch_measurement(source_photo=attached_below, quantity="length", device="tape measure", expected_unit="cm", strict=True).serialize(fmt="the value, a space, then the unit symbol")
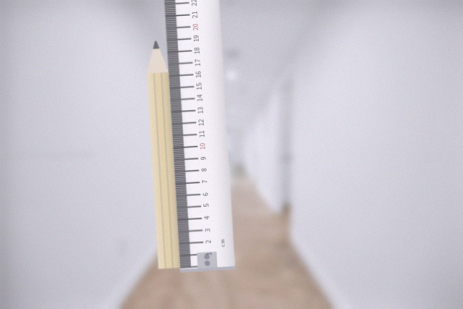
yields 19 cm
